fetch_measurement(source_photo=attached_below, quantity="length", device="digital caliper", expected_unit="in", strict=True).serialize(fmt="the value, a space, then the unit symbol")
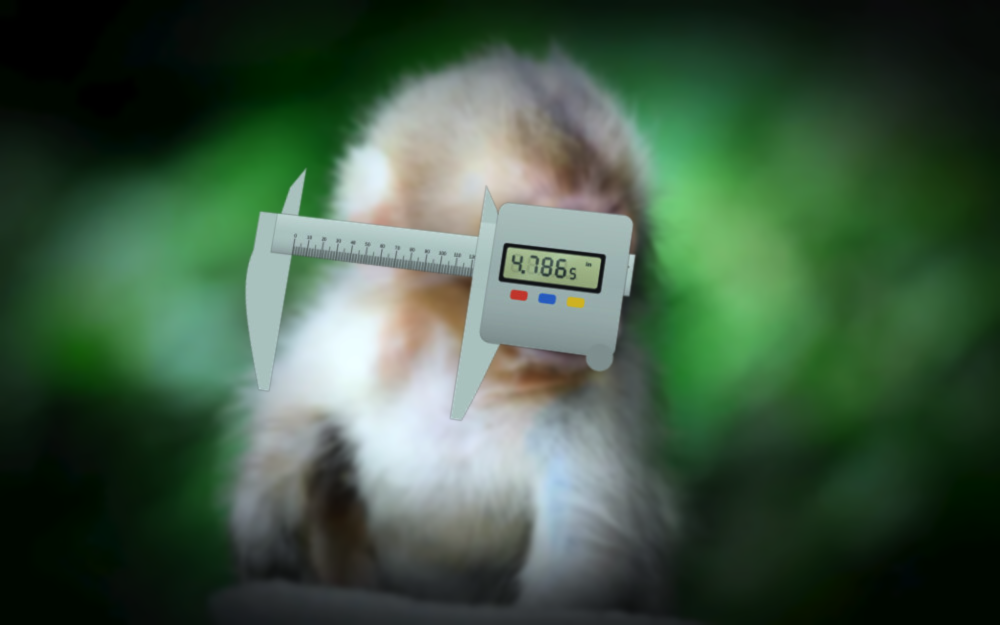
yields 4.7865 in
